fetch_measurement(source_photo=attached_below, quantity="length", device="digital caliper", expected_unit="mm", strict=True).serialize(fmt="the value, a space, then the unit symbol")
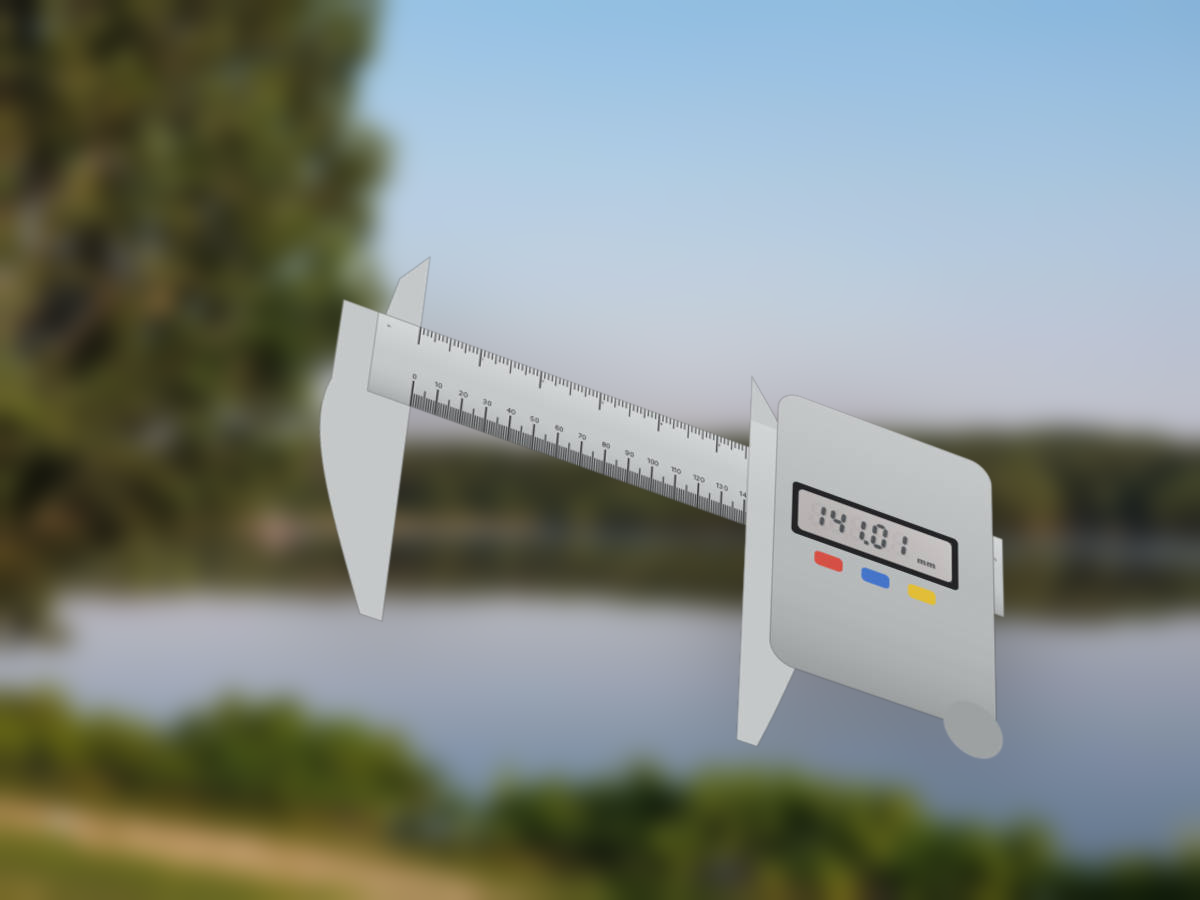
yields 141.01 mm
